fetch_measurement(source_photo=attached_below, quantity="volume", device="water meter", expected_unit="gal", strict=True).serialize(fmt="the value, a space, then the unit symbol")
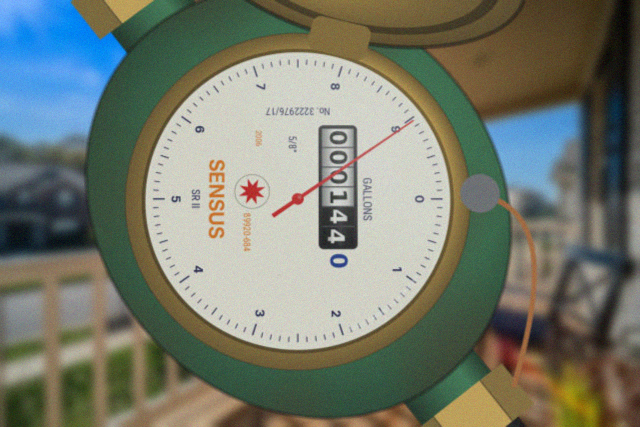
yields 1439.0 gal
